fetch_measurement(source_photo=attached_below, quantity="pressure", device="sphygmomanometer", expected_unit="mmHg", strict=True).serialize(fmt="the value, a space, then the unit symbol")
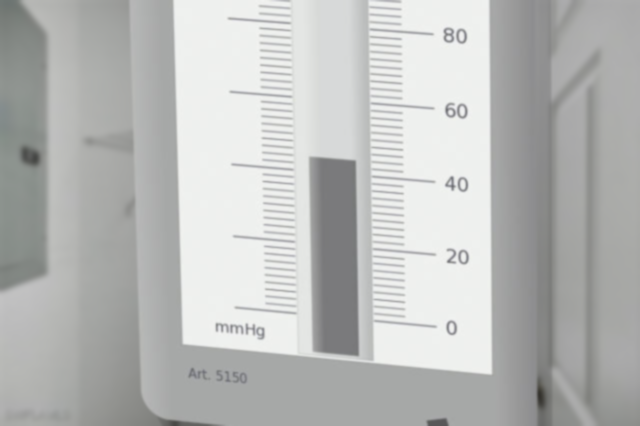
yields 44 mmHg
